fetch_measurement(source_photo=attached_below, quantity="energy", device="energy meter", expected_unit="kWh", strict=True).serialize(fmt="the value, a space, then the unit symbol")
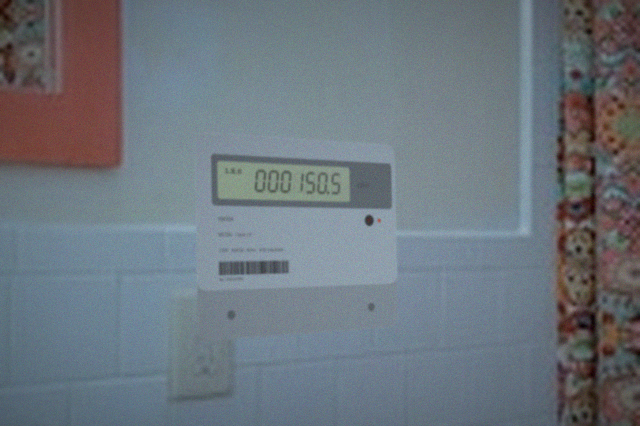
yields 150.5 kWh
